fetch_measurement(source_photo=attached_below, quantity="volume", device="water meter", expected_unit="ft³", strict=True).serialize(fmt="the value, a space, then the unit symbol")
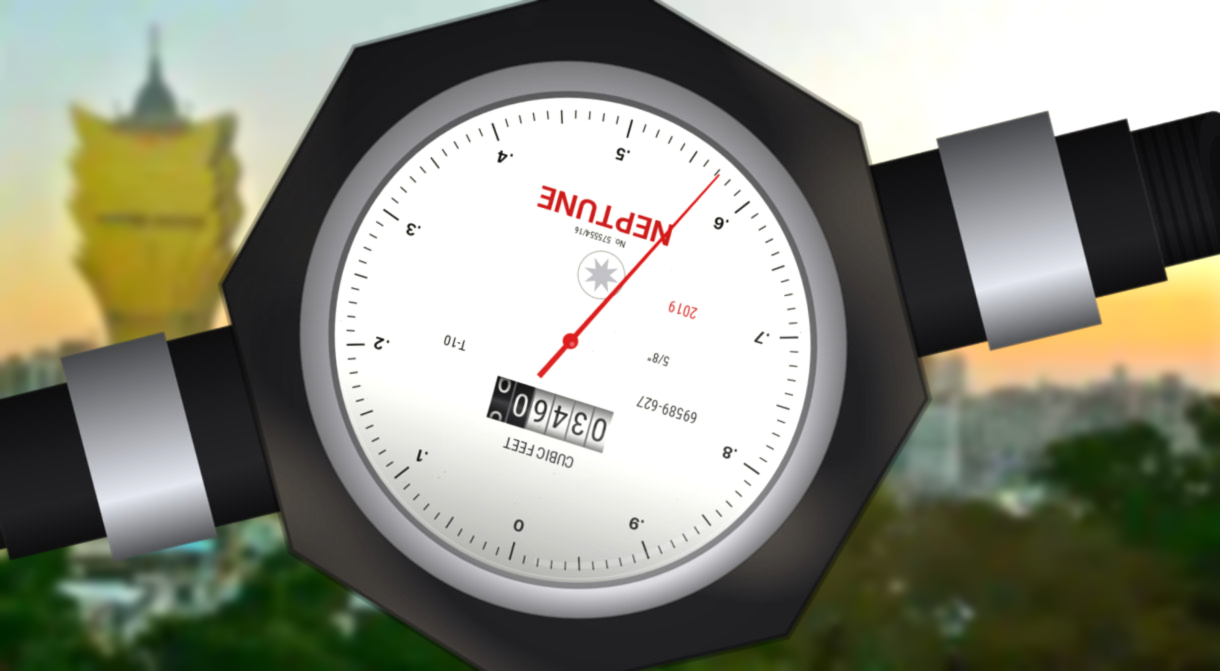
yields 34608.57 ft³
